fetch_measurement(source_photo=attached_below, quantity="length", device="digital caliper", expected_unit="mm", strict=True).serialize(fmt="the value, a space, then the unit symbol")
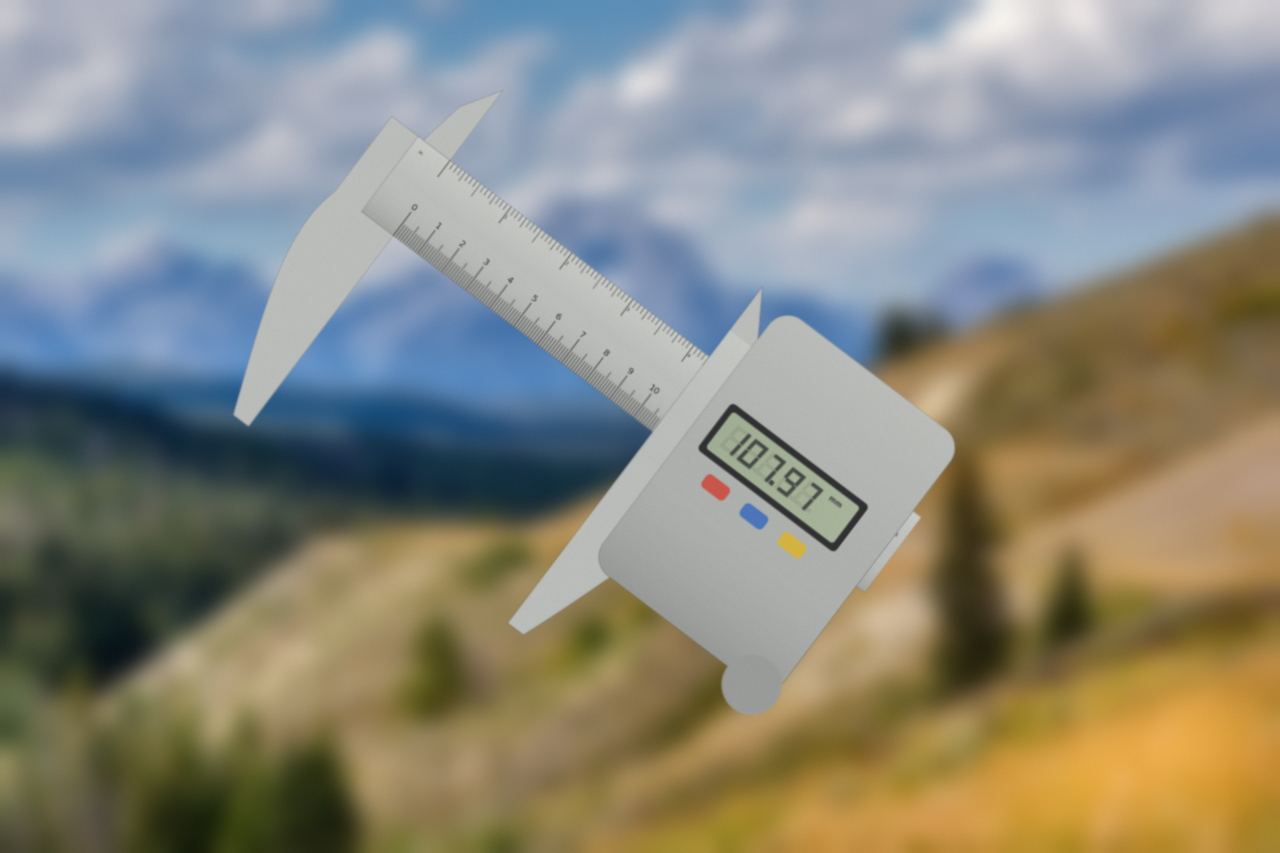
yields 107.97 mm
